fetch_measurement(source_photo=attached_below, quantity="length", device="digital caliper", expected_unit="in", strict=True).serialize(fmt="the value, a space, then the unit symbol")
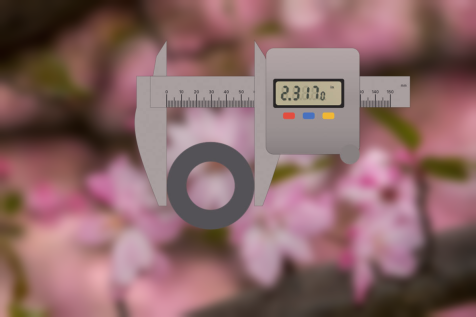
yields 2.3170 in
